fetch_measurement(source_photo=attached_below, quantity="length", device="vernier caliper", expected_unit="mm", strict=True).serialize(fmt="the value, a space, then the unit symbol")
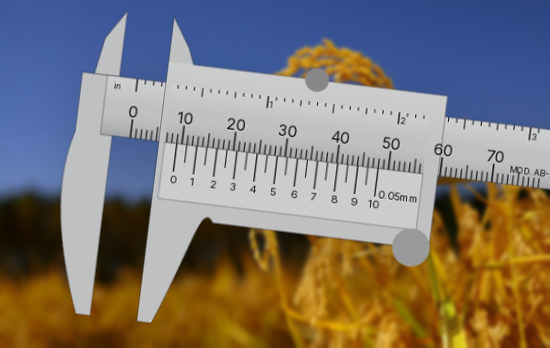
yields 9.0 mm
